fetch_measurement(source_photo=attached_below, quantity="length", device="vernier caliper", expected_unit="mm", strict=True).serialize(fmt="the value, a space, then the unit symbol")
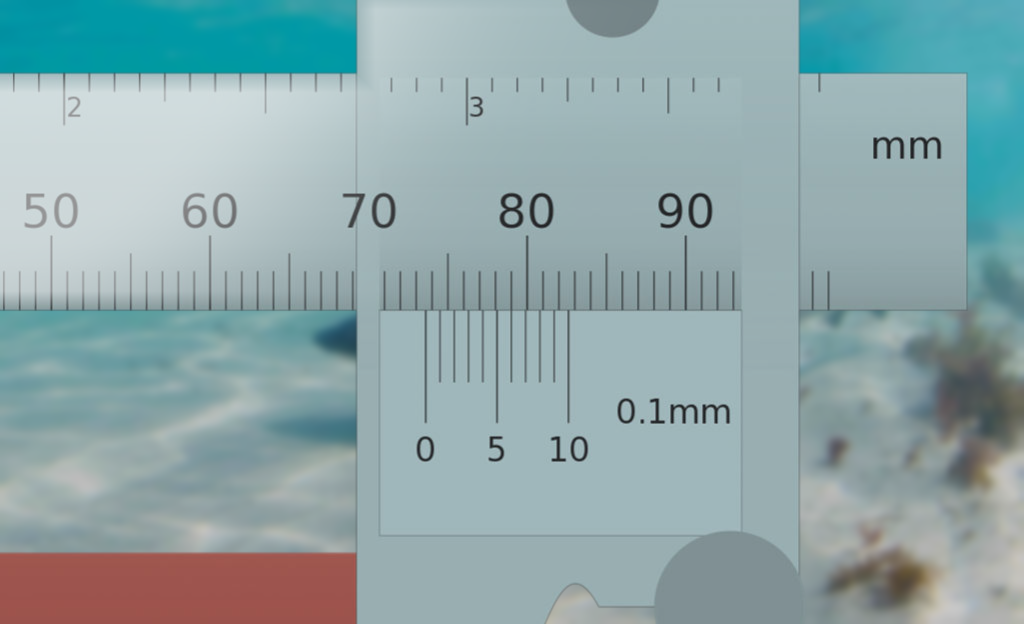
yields 73.6 mm
